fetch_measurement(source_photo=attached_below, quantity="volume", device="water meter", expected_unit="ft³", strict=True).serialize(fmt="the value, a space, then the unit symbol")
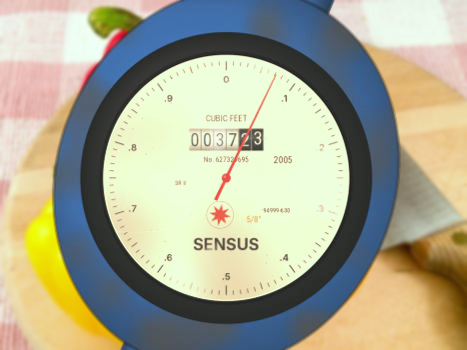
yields 3723.07 ft³
